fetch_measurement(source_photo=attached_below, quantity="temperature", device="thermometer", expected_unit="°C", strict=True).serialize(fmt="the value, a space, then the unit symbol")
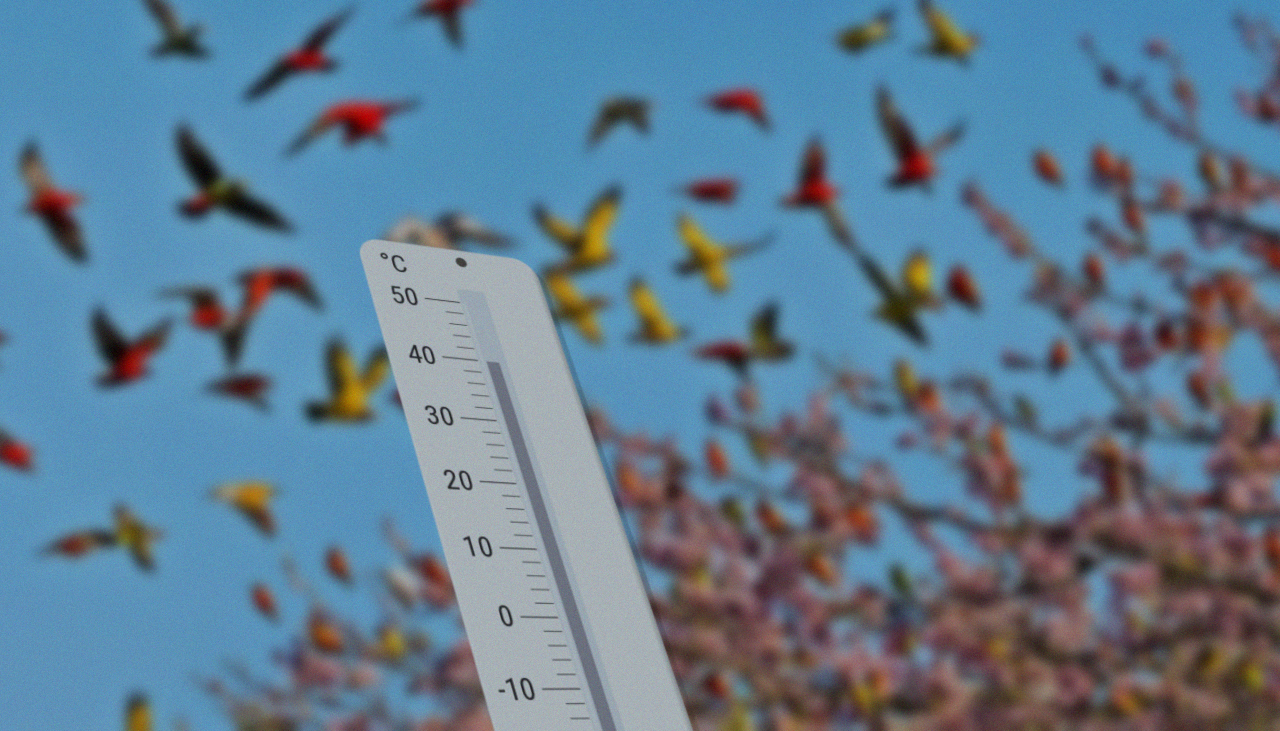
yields 40 °C
